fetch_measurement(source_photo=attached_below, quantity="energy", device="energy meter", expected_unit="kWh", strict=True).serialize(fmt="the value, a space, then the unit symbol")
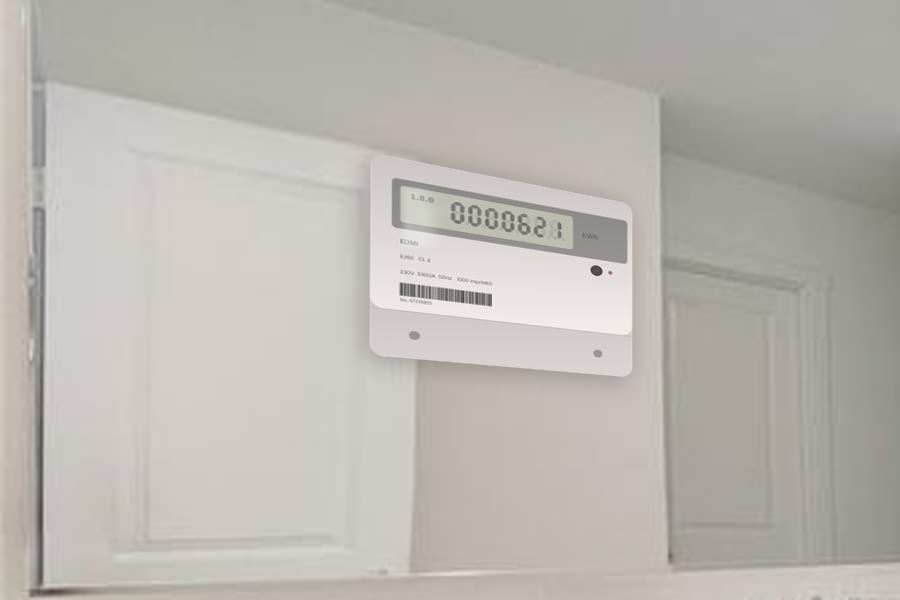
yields 621 kWh
